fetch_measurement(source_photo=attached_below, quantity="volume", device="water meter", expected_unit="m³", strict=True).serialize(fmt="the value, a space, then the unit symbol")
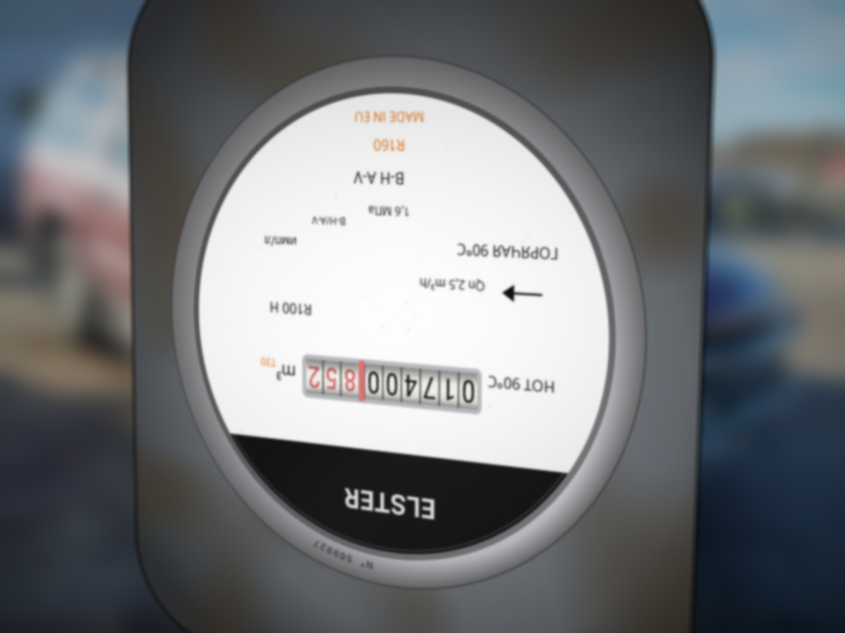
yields 17400.852 m³
